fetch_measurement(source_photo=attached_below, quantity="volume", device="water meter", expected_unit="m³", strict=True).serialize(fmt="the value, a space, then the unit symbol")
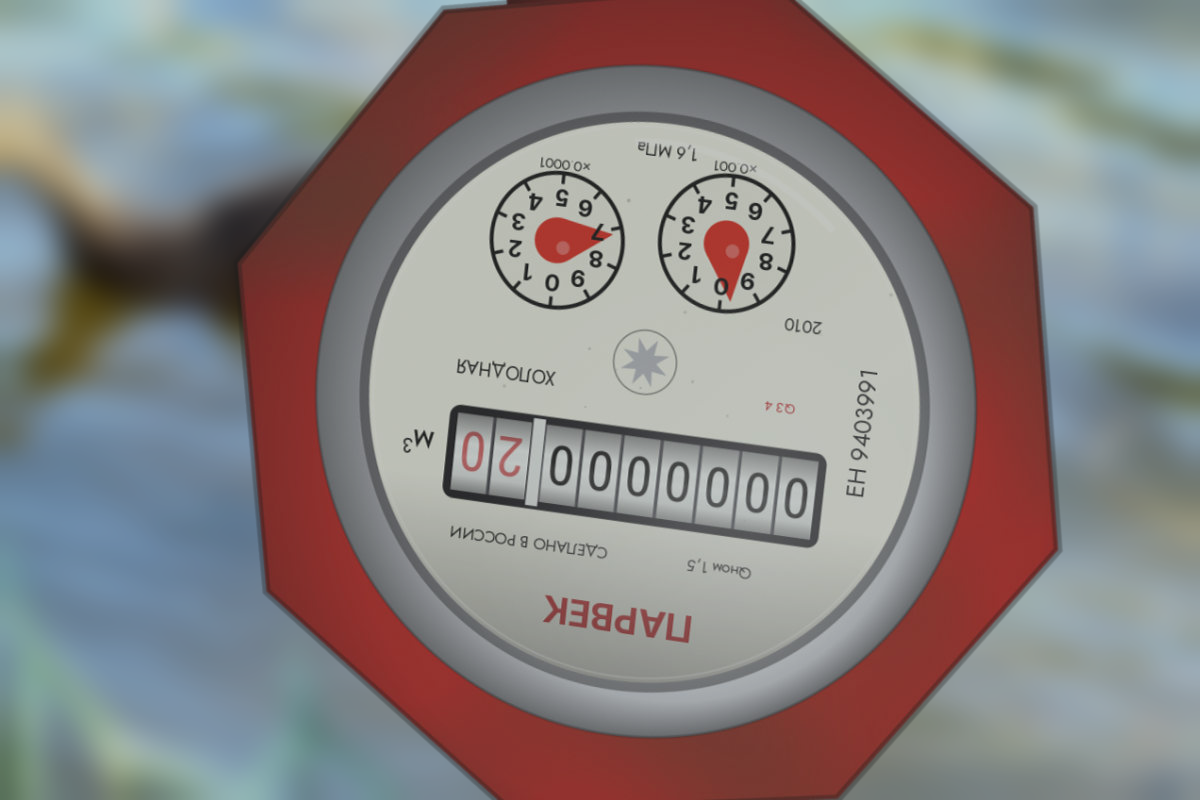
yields 0.1997 m³
